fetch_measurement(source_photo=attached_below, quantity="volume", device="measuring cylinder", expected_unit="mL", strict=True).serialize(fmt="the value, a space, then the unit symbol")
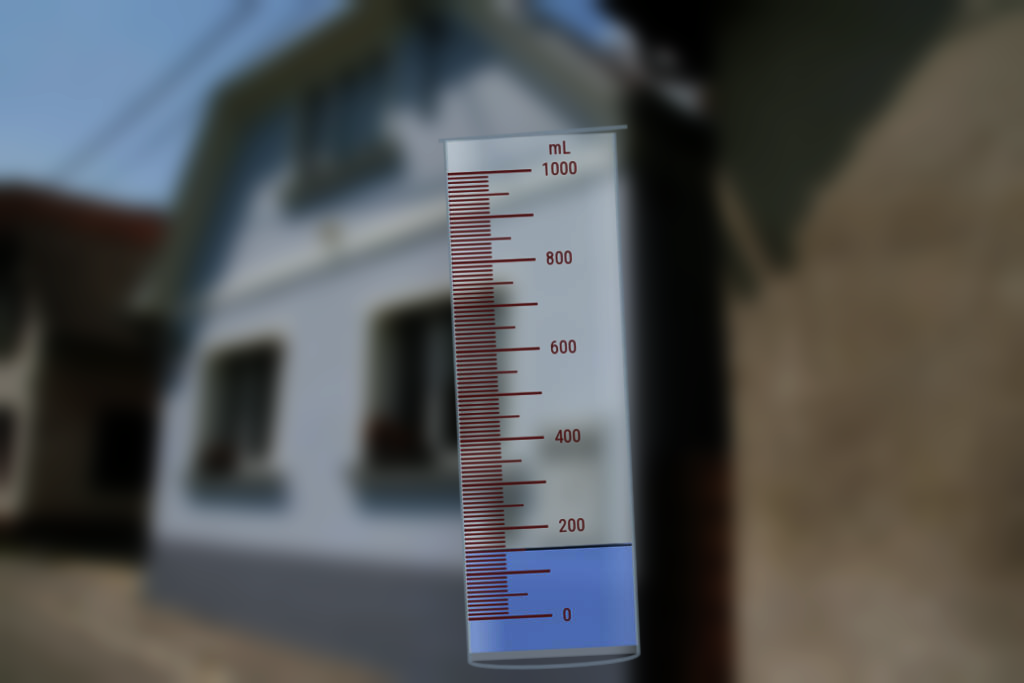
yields 150 mL
